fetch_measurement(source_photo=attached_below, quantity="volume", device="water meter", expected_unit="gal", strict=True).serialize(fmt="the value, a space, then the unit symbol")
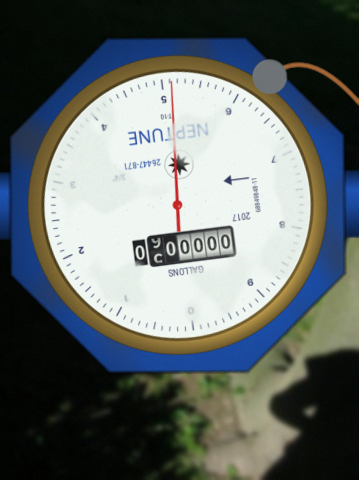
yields 55.1 gal
